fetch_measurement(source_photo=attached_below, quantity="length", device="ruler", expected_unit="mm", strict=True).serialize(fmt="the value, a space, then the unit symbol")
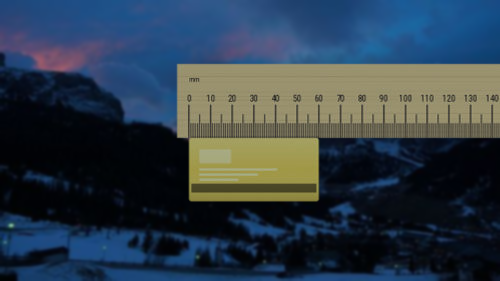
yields 60 mm
